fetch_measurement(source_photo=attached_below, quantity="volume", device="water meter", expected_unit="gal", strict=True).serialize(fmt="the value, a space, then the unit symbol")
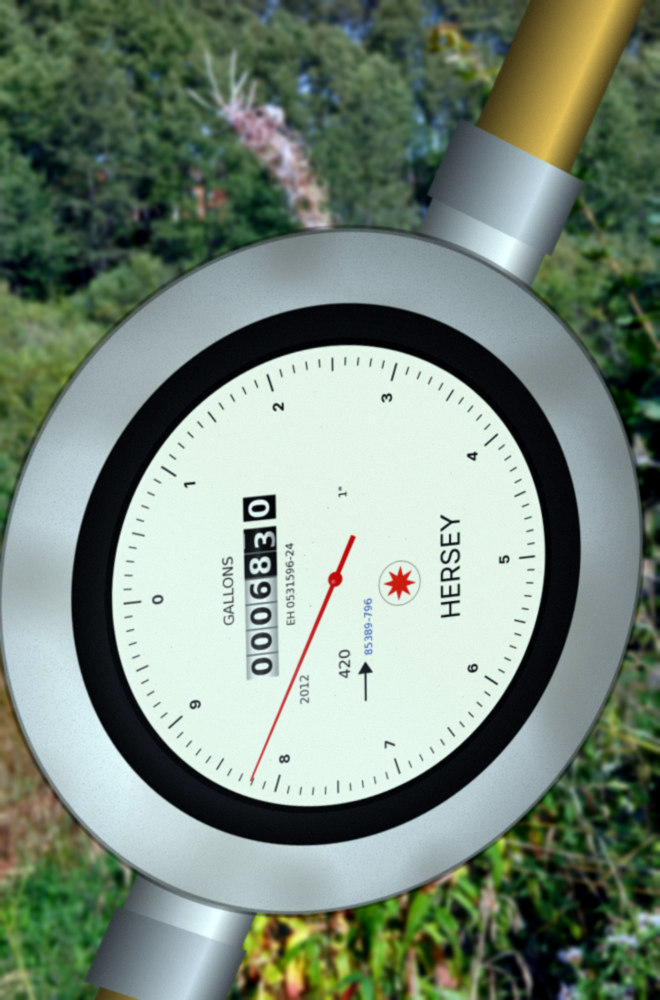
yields 6828.2 gal
